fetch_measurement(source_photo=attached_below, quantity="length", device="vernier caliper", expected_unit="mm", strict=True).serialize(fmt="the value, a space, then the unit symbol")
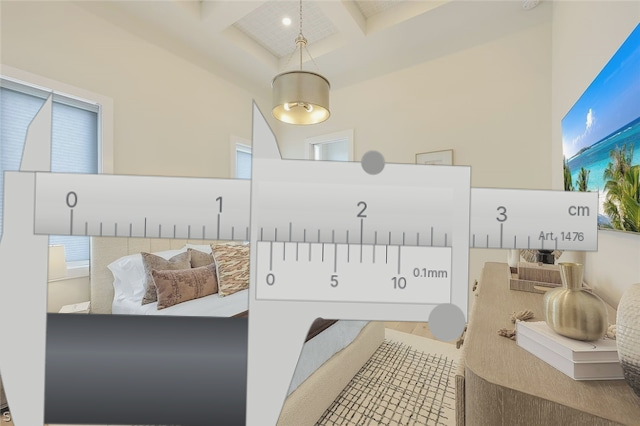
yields 13.7 mm
